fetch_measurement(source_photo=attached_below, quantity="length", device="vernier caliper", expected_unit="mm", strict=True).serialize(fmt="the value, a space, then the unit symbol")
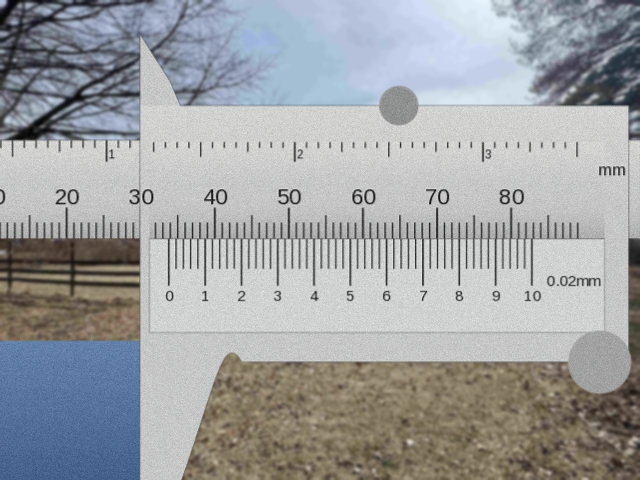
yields 33.8 mm
